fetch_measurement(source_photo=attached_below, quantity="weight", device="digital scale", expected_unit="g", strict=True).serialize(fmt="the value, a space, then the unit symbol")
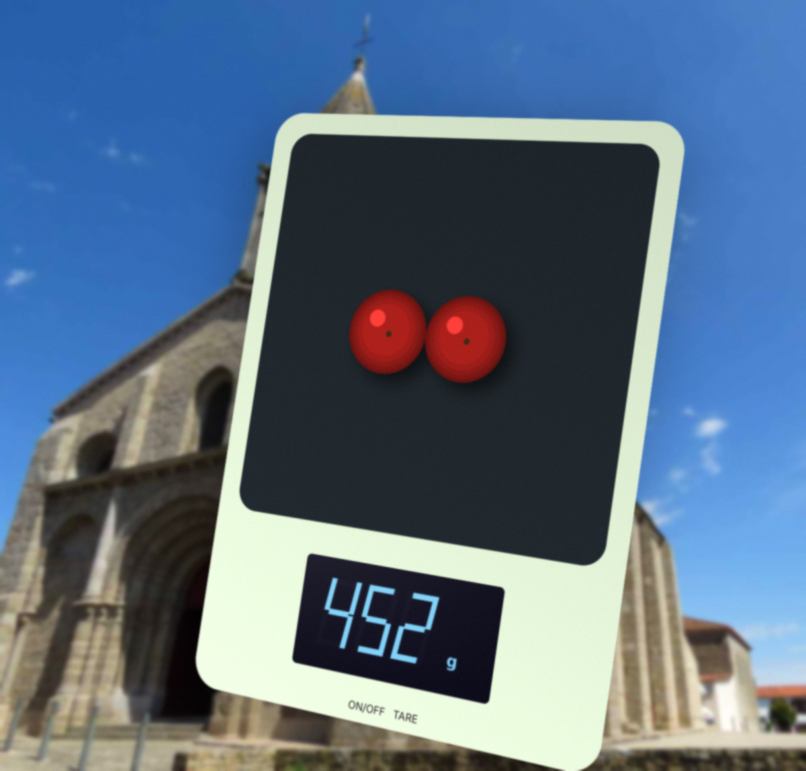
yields 452 g
